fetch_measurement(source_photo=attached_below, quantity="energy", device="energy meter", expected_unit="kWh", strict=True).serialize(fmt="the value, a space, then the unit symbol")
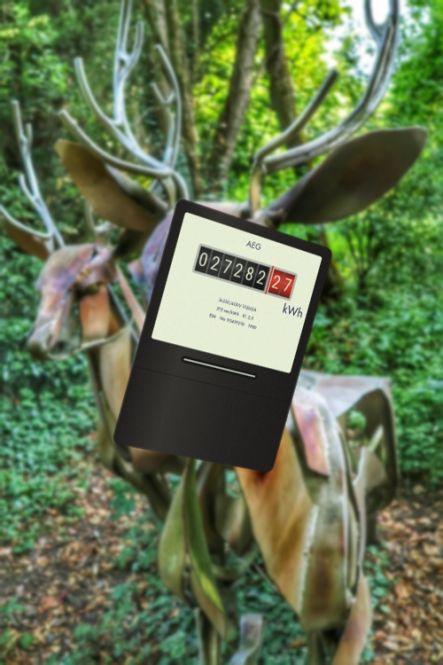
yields 27282.27 kWh
